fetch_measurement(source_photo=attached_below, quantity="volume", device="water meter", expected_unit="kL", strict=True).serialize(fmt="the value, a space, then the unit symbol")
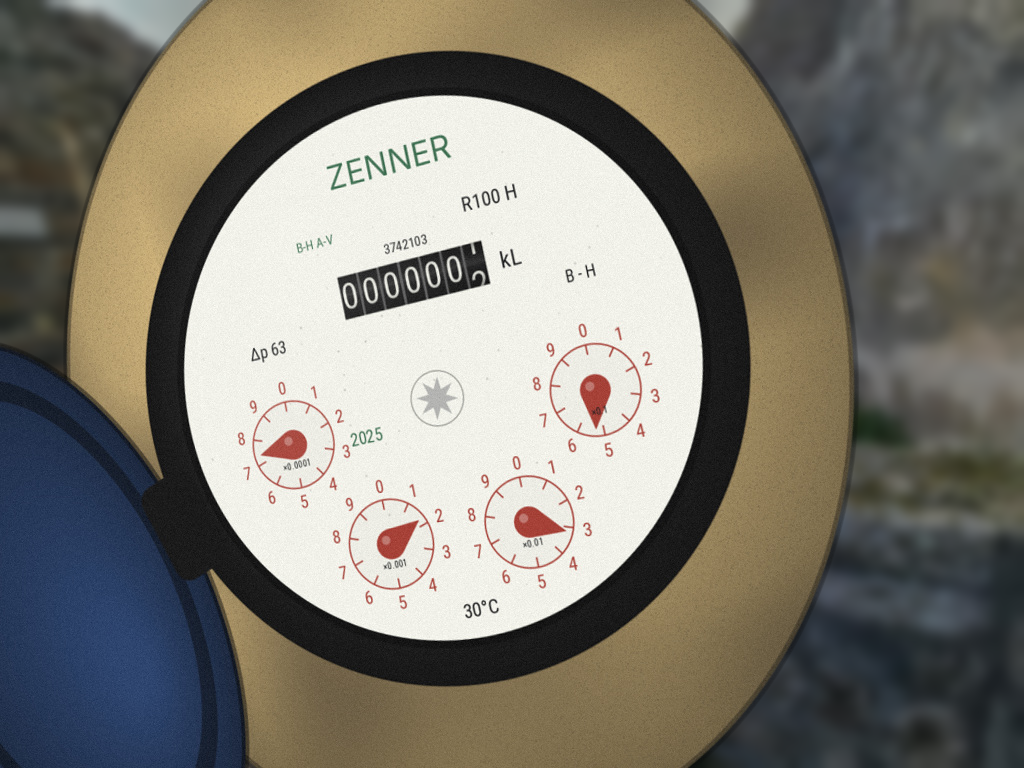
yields 1.5317 kL
